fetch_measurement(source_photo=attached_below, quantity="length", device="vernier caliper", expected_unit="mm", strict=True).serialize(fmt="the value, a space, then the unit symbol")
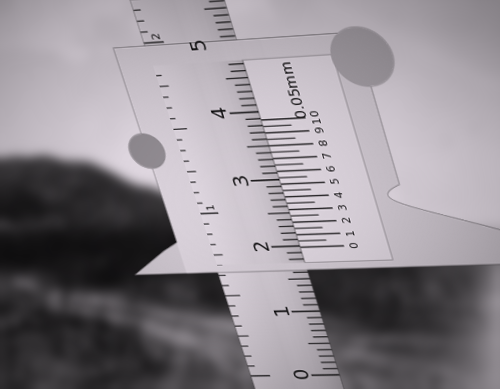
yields 19.8 mm
